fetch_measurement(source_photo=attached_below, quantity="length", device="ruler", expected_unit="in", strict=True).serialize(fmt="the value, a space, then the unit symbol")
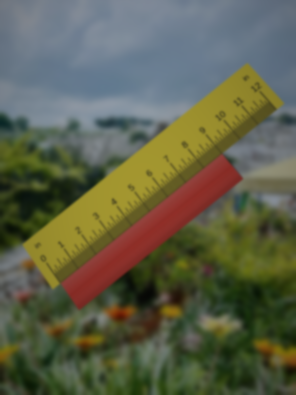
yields 9 in
